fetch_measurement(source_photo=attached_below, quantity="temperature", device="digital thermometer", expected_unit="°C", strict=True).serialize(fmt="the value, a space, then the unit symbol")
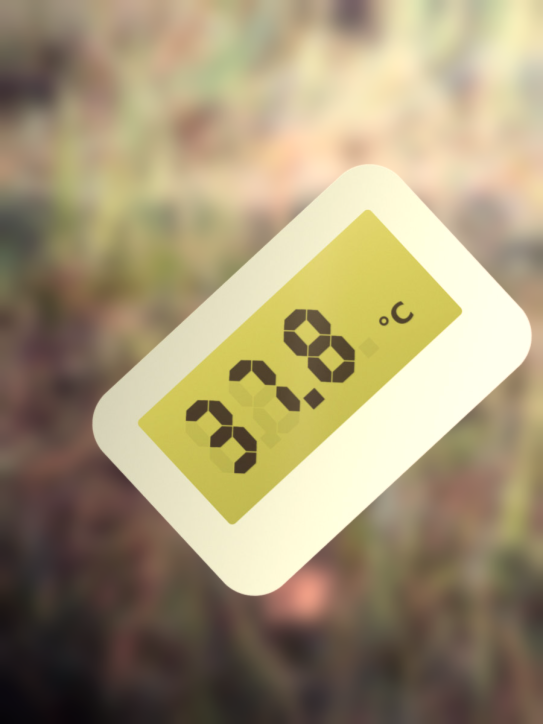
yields 37.8 °C
